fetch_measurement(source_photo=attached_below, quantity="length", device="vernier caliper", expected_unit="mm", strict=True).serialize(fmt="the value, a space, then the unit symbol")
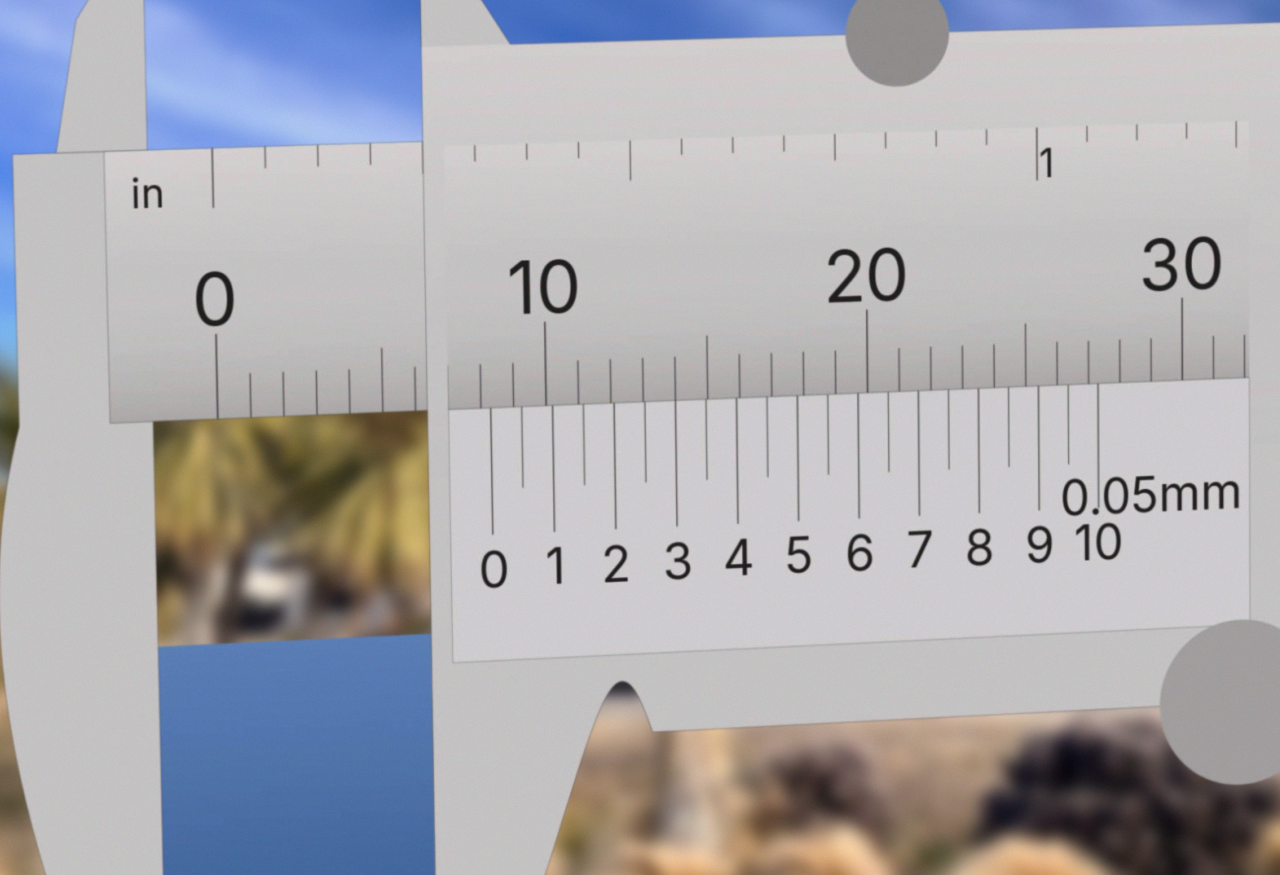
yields 8.30 mm
